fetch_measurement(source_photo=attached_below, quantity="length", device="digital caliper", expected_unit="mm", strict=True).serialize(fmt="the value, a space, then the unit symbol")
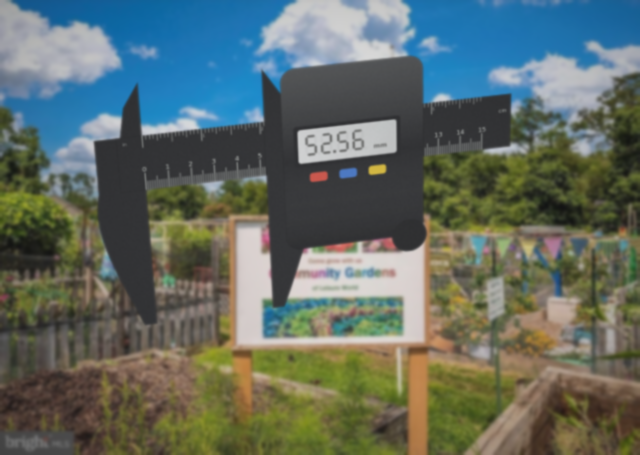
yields 52.56 mm
